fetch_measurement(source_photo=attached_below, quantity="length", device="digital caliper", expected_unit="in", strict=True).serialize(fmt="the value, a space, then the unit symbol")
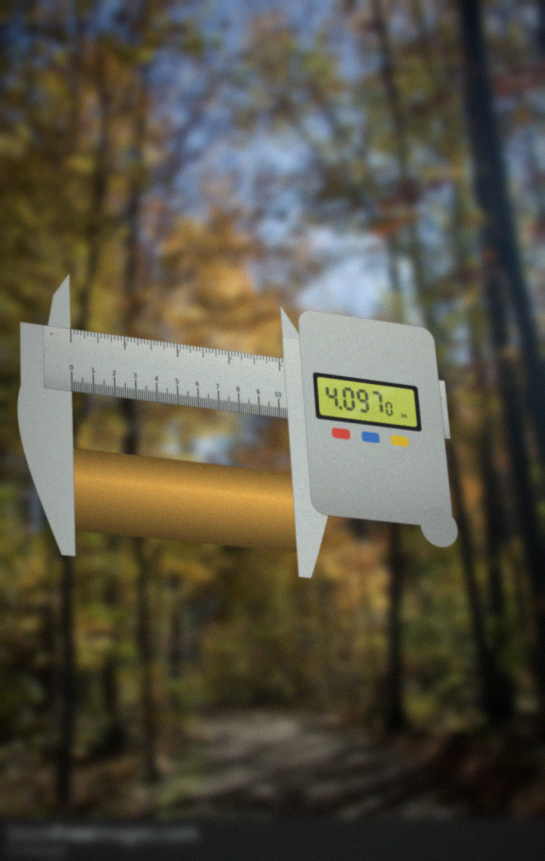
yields 4.0970 in
